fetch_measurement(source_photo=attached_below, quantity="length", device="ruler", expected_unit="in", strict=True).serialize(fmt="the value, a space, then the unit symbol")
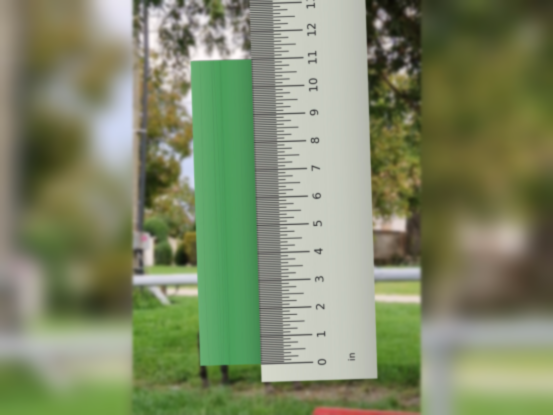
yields 11 in
